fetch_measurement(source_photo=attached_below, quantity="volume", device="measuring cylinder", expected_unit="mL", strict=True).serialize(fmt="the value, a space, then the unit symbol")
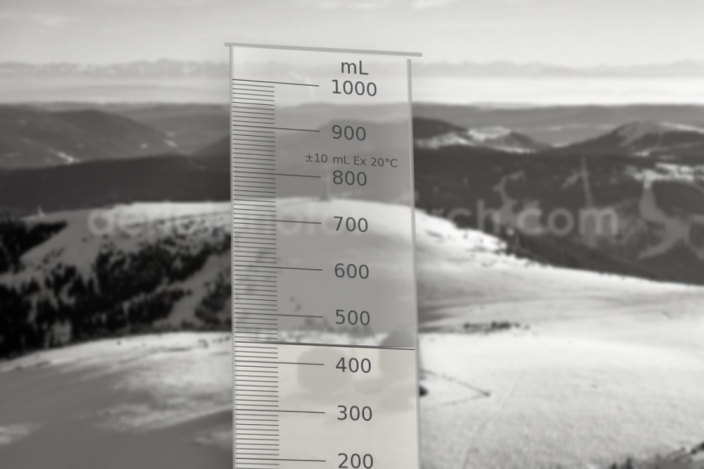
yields 440 mL
